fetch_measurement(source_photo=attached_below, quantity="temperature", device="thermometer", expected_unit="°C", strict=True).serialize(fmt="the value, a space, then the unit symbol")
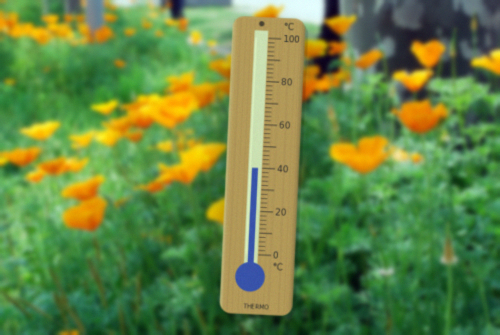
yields 40 °C
